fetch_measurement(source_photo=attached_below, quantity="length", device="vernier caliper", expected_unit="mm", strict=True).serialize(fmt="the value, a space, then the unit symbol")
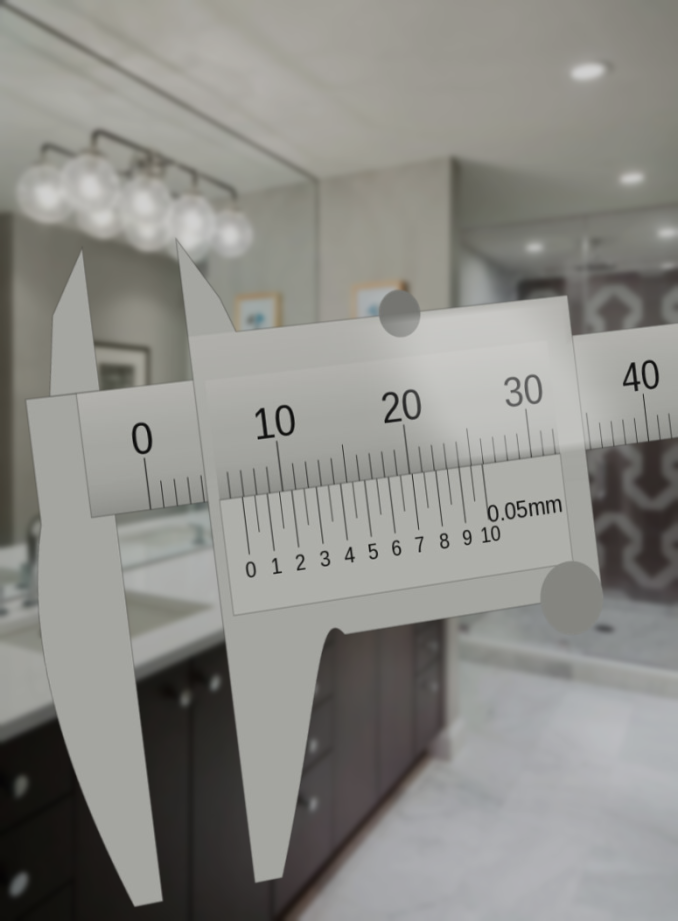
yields 6.9 mm
